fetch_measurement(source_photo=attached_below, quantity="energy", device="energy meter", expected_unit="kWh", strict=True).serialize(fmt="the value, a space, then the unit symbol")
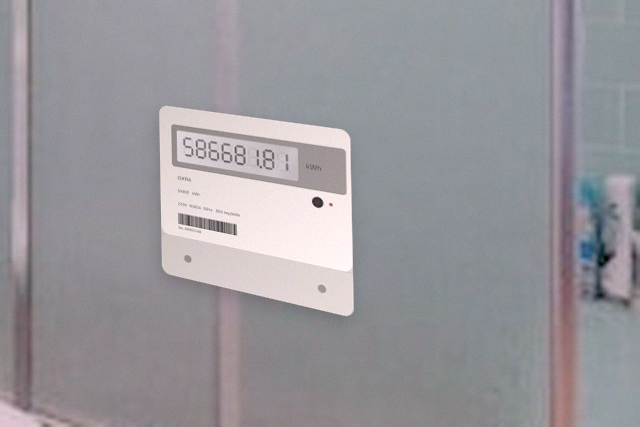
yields 586681.81 kWh
